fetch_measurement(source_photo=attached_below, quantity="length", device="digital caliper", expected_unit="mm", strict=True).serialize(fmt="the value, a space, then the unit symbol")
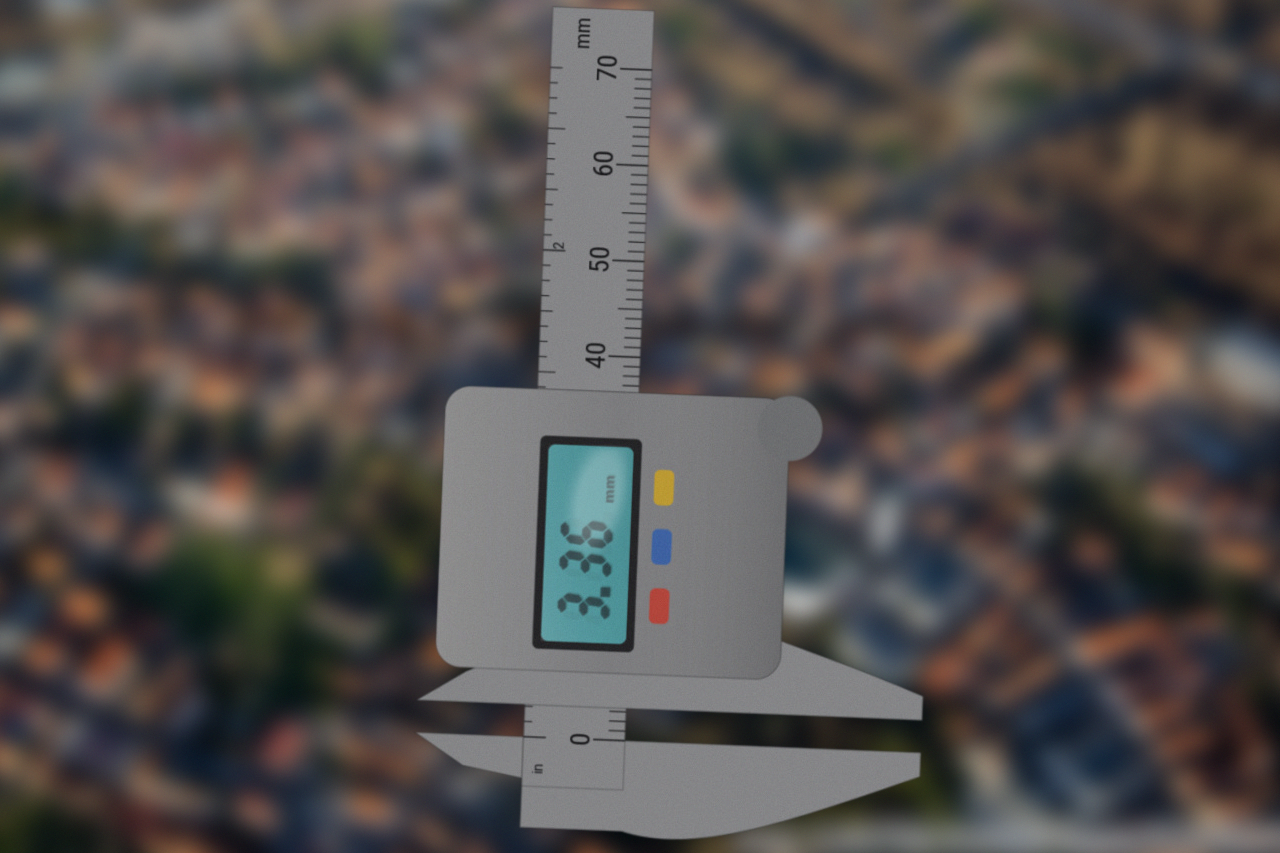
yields 3.36 mm
